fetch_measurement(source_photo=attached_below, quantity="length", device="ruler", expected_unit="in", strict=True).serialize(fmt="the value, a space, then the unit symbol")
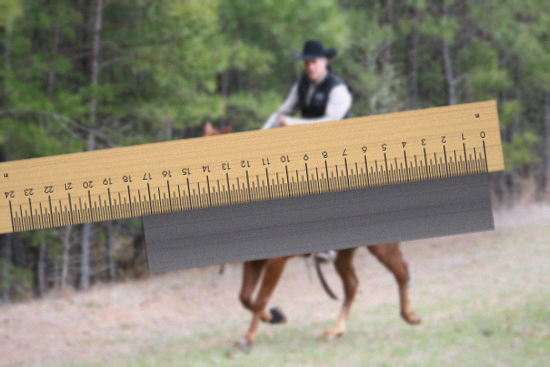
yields 17.5 in
